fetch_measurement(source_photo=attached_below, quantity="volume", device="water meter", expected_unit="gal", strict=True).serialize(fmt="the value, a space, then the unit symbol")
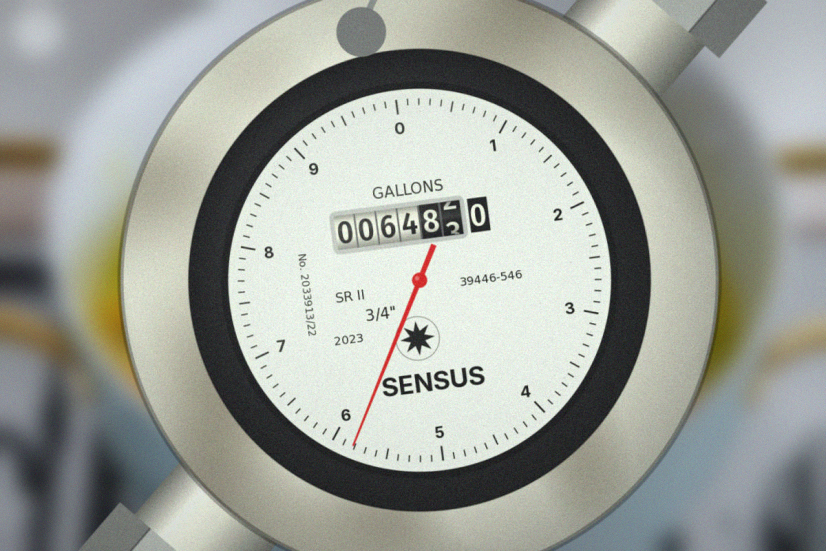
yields 64825.8 gal
